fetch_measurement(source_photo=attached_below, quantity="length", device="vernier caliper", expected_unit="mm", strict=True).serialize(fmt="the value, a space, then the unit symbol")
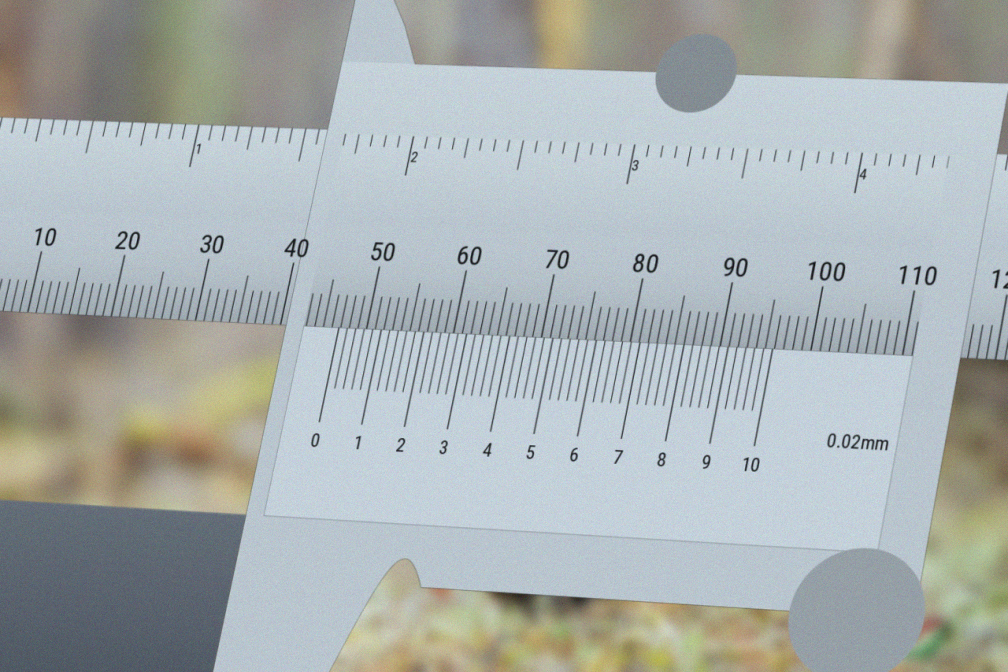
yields 46.8 mm
